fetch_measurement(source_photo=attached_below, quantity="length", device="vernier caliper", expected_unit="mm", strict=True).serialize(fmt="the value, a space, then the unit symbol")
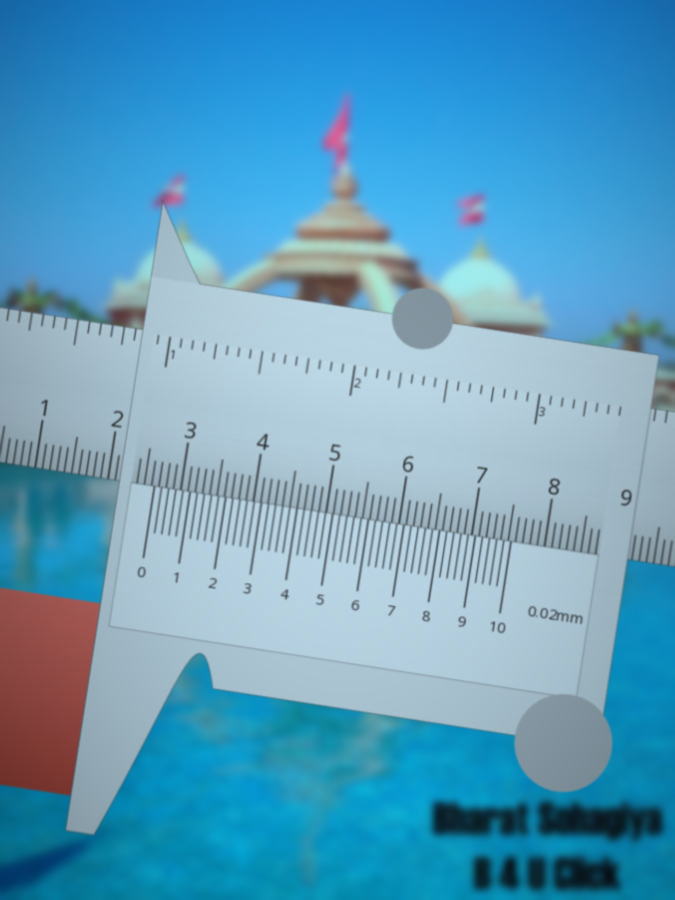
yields 26.4 mm
